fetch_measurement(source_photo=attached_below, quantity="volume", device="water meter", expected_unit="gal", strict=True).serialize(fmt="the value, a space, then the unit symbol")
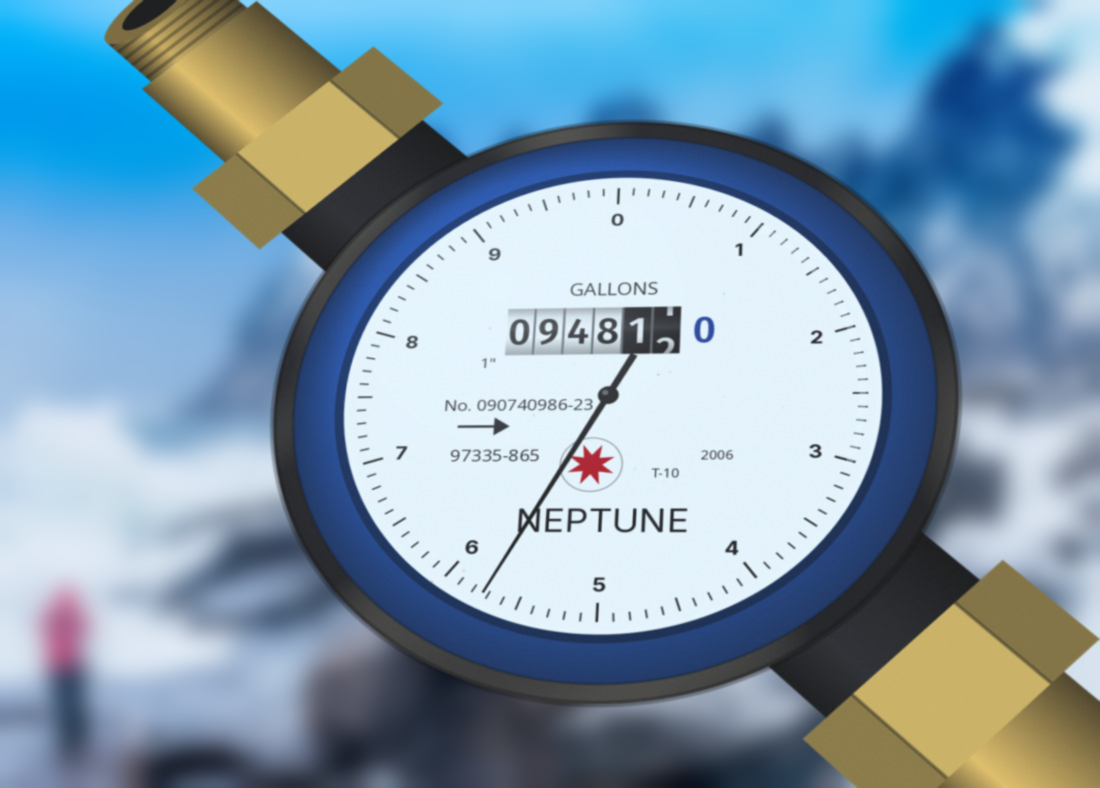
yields 948115.7 gal
